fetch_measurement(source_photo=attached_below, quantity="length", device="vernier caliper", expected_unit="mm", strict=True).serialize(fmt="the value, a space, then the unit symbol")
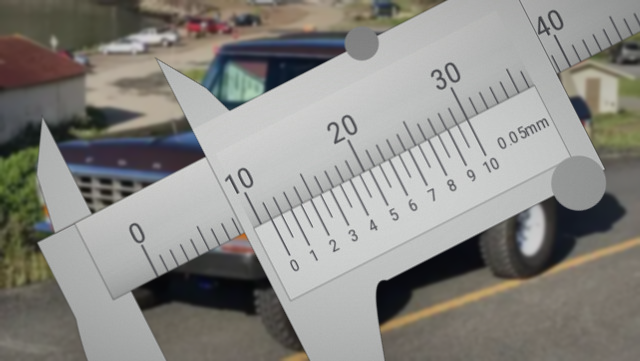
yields 11.0 mm
